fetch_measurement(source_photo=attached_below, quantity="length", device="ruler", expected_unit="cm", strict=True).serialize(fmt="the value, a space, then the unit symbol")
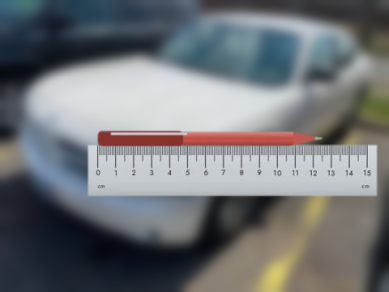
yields 12.5 cm
